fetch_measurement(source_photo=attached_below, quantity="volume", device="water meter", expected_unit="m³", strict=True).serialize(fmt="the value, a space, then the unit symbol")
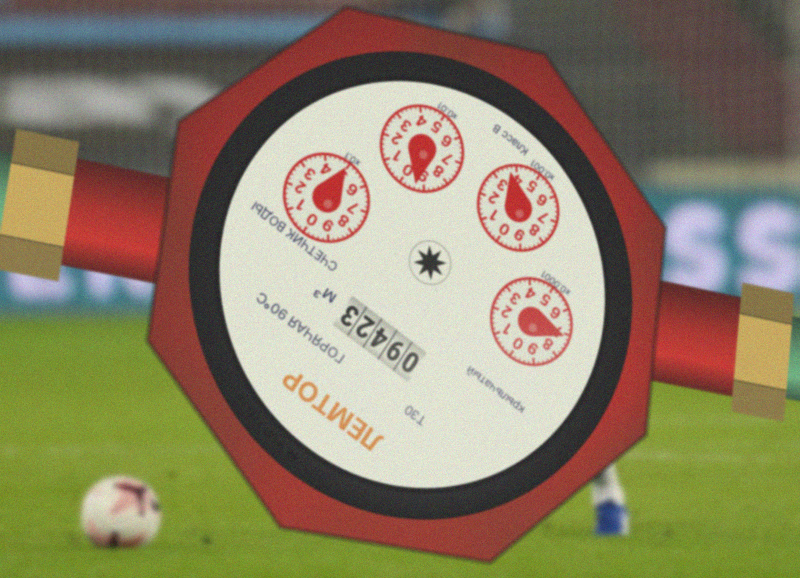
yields 9423.4937 m³
